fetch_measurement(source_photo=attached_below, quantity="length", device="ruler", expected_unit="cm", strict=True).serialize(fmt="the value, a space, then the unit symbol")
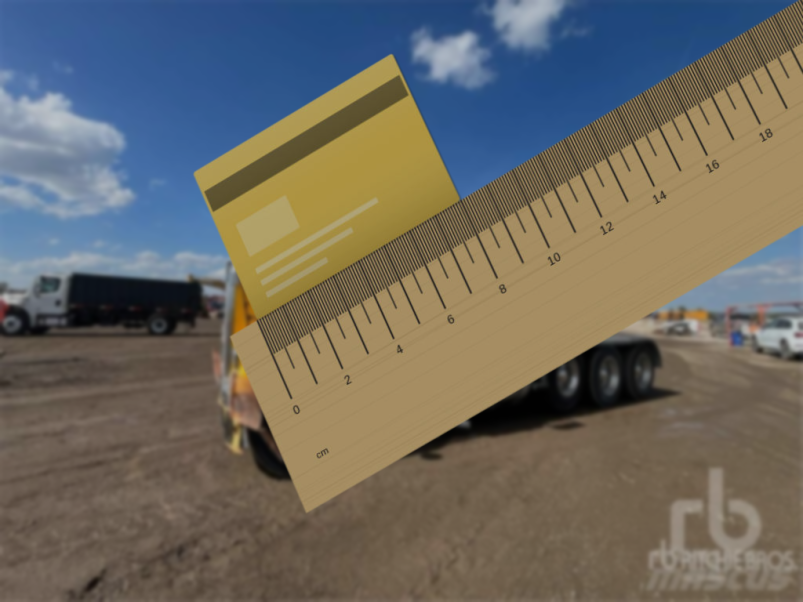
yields 8 cm
